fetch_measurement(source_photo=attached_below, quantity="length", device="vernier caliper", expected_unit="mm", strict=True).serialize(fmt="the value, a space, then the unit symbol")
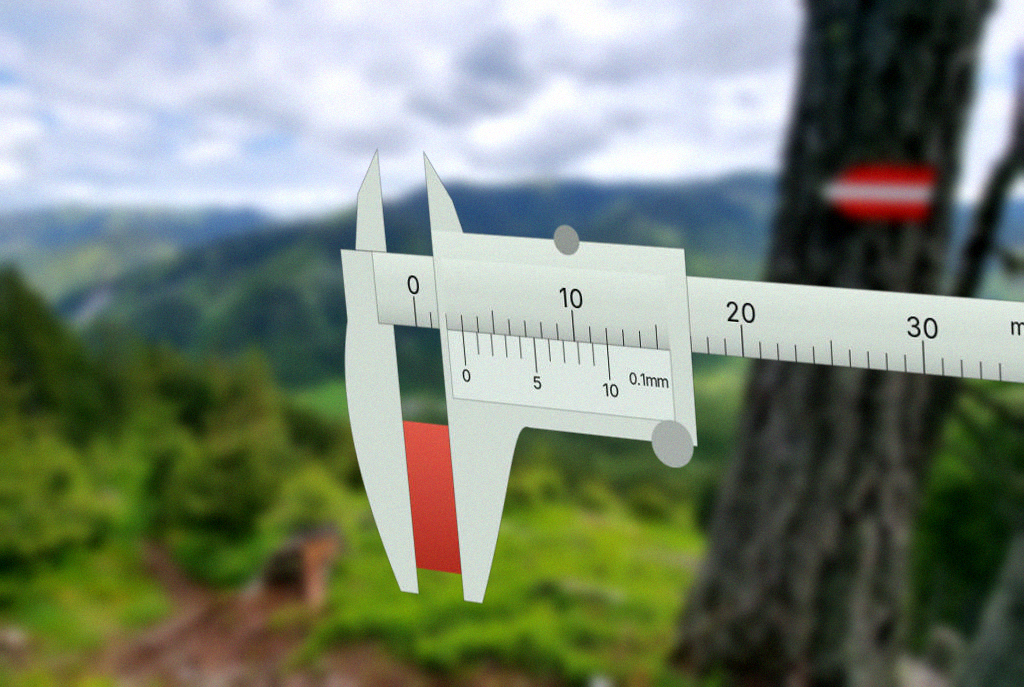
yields 3.0 mm
